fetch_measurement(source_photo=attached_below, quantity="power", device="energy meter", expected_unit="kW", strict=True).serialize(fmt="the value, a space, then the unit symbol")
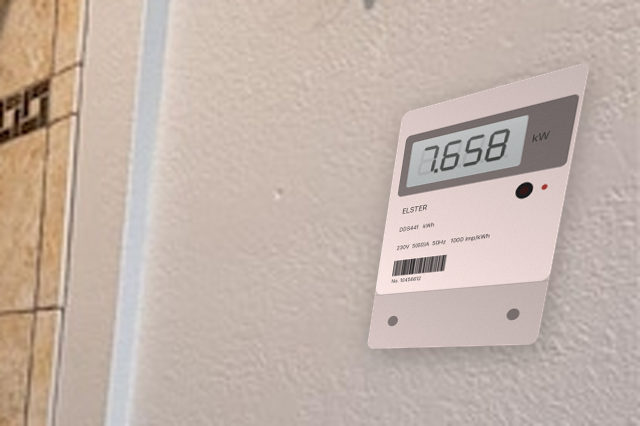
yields 7.658 kW
